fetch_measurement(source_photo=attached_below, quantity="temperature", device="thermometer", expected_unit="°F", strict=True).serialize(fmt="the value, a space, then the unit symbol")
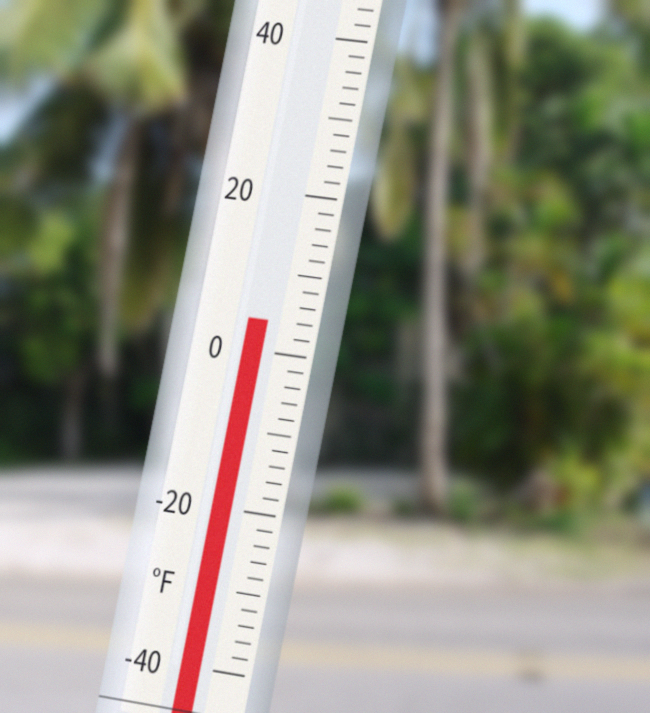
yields 4 °F
